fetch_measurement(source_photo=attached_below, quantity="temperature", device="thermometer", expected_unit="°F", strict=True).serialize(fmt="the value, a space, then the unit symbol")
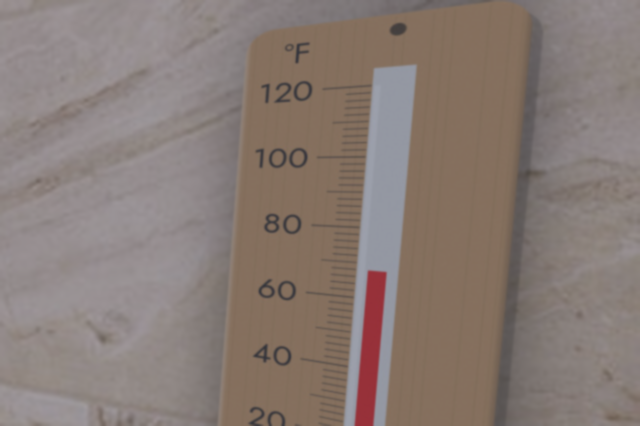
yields 68 °F
